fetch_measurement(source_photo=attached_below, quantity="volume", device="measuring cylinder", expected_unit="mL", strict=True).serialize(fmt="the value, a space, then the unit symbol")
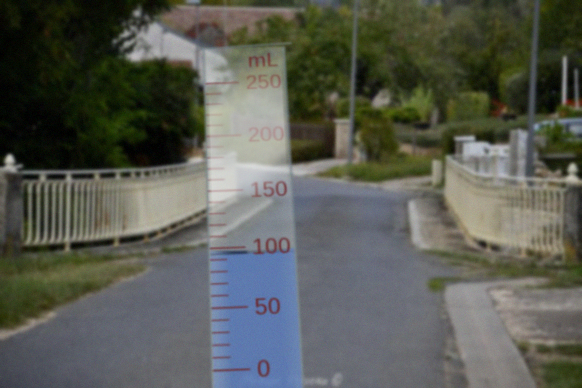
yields 95 mL
